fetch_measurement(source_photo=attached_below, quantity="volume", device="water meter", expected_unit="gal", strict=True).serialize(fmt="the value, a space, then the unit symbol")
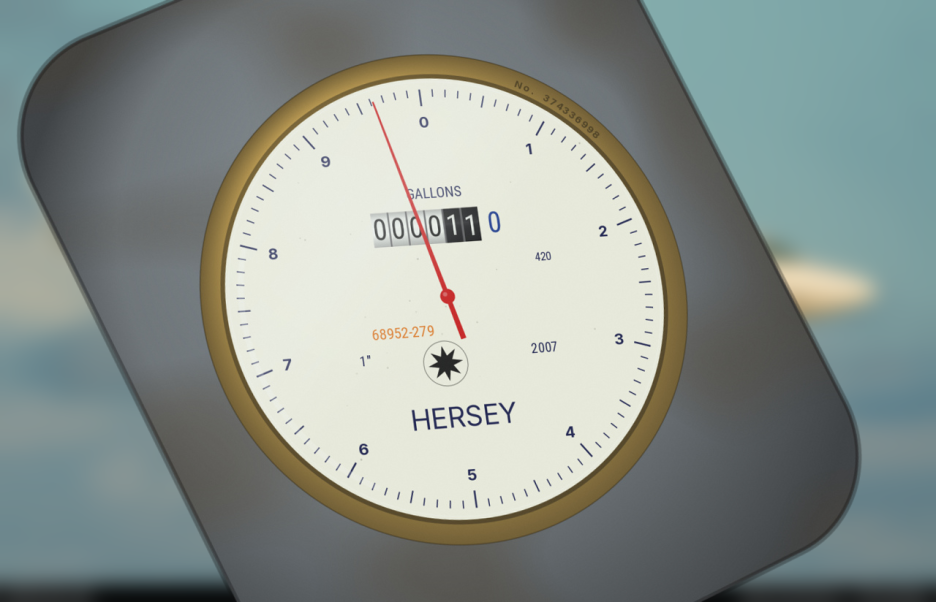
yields 109.6 gal
